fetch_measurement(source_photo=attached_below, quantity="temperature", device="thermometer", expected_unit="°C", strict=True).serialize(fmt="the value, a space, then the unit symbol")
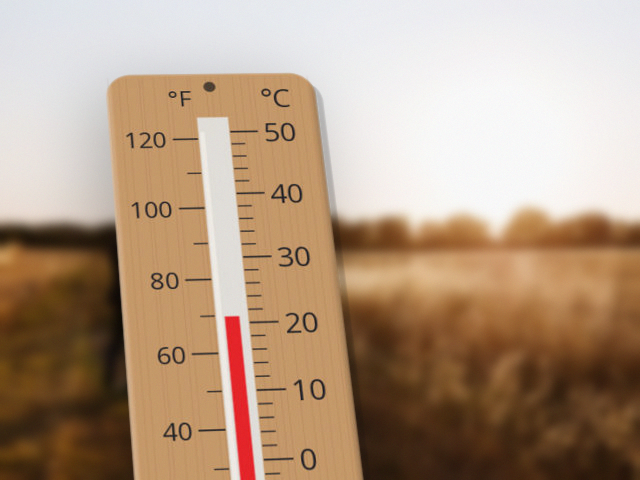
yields 21 °C
